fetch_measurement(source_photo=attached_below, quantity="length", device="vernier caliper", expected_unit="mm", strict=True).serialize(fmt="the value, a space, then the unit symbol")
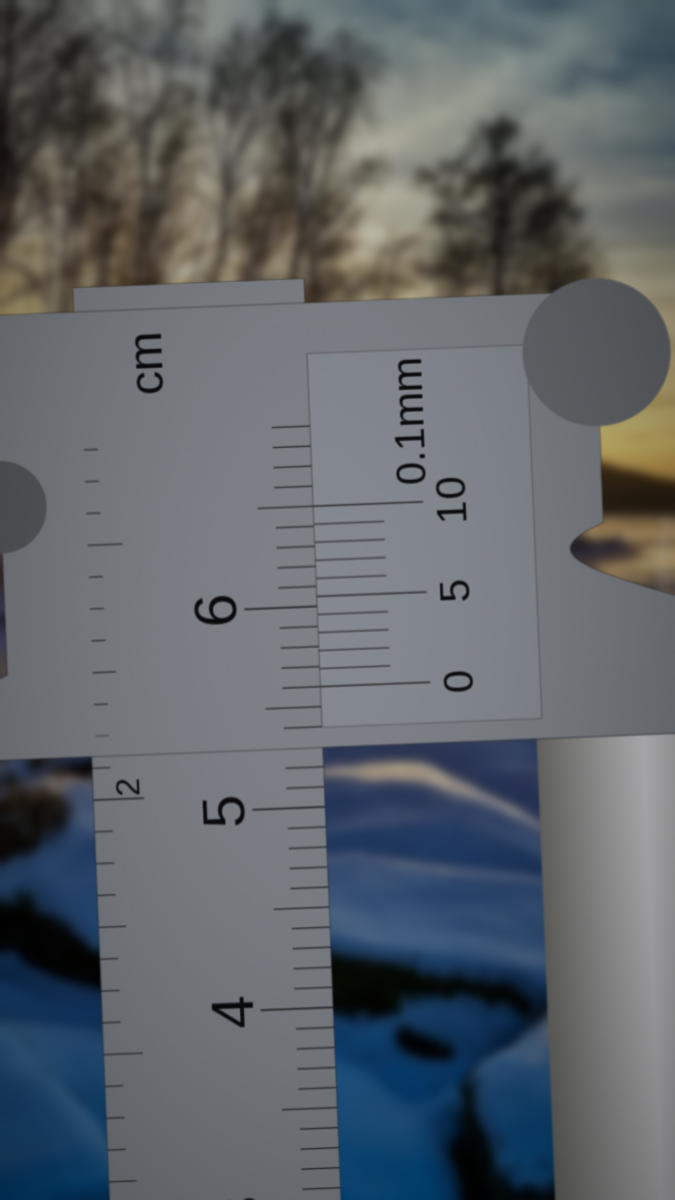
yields 56.0 mm
